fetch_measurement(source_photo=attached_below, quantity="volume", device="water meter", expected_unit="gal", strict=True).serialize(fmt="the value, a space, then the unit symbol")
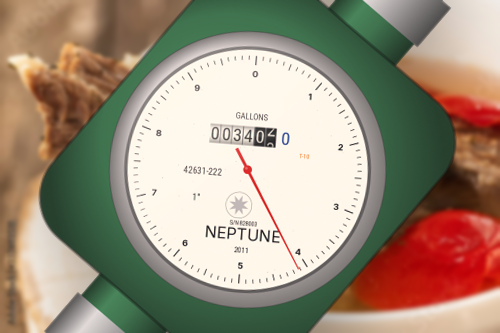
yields 34024.1 gal
